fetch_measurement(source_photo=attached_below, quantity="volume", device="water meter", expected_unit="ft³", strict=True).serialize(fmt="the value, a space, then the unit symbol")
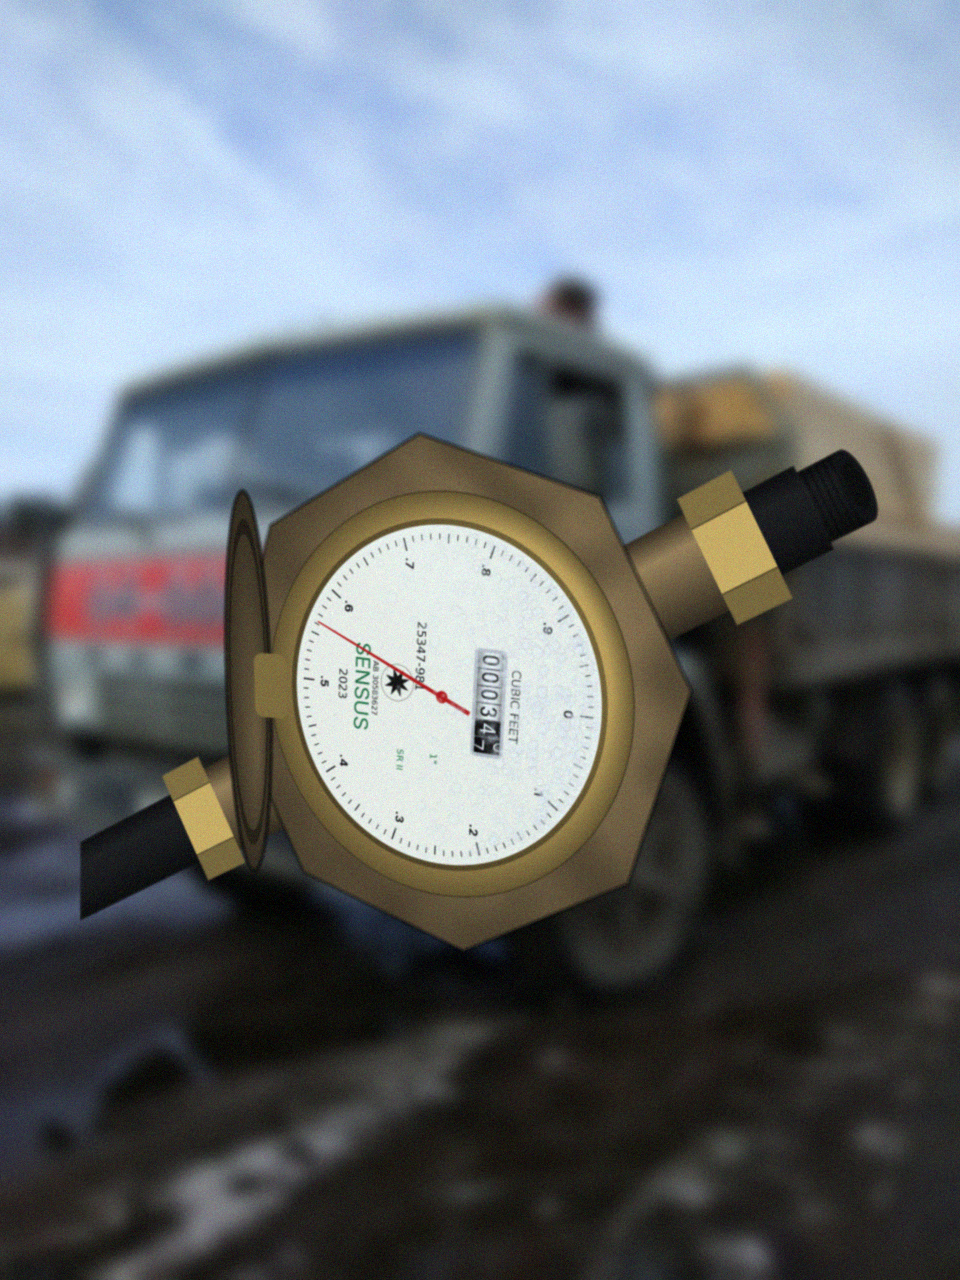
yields 346.56 ft³
